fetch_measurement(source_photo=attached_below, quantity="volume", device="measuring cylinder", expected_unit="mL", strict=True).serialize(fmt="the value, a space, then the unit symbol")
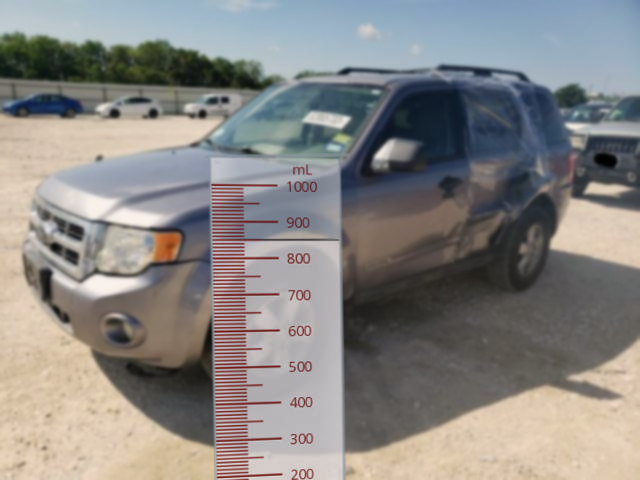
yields 850 mL
